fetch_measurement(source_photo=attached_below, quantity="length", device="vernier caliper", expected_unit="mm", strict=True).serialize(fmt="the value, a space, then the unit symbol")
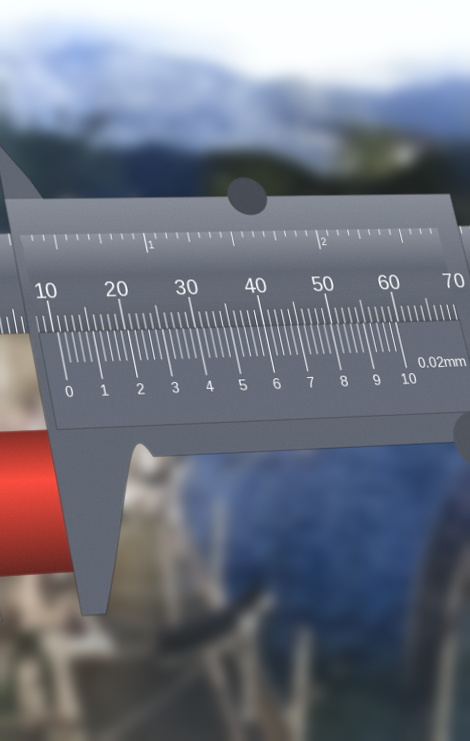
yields 10.6 mm
